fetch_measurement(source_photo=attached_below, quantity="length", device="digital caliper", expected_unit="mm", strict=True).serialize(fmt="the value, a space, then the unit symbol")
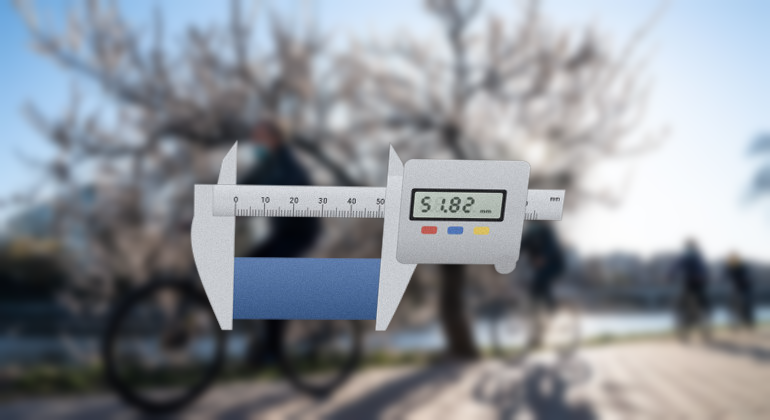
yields 51.82 mm
